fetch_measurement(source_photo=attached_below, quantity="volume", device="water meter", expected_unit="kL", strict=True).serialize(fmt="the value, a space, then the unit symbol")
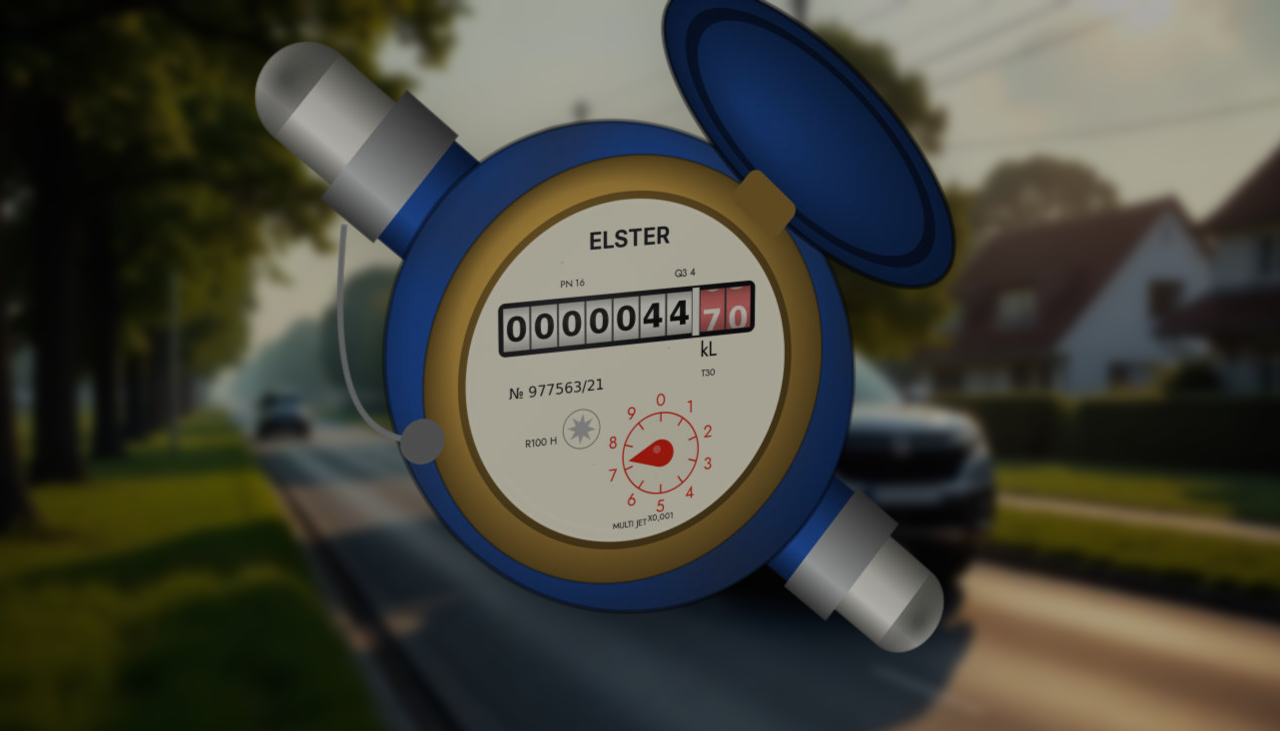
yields 44.697 kL
